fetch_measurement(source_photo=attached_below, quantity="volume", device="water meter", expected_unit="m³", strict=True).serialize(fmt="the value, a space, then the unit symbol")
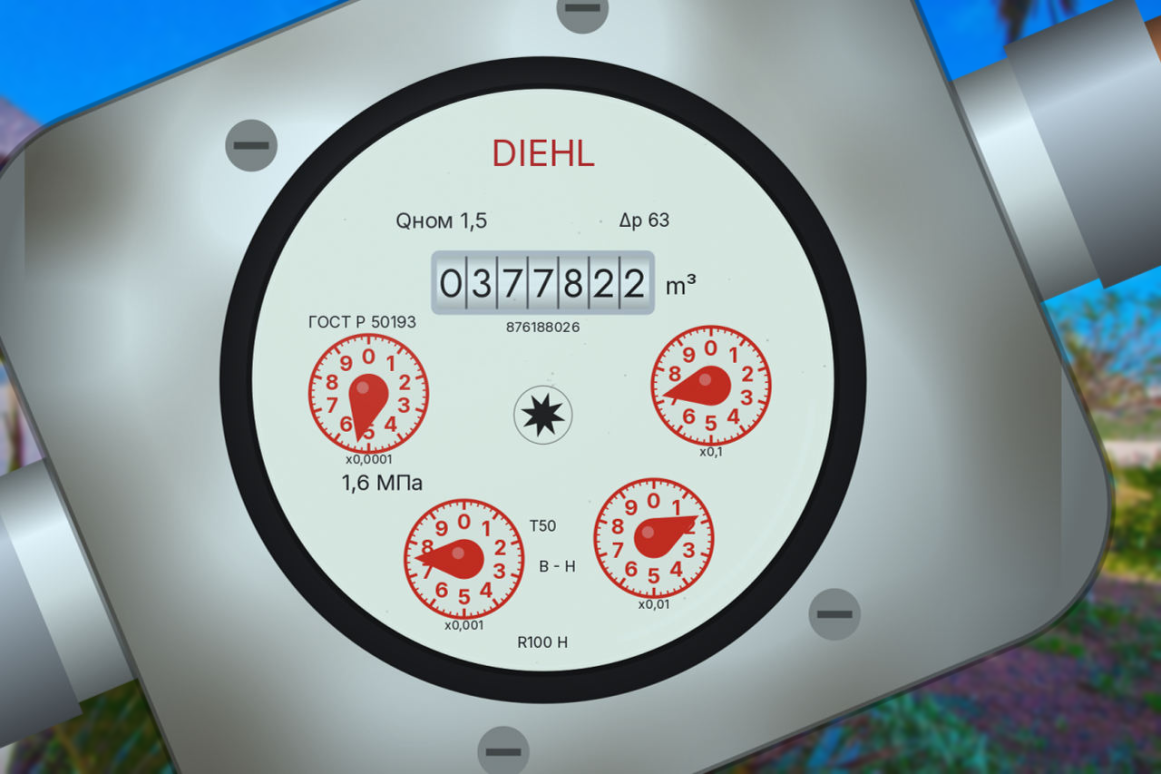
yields 377822.7175 m³
